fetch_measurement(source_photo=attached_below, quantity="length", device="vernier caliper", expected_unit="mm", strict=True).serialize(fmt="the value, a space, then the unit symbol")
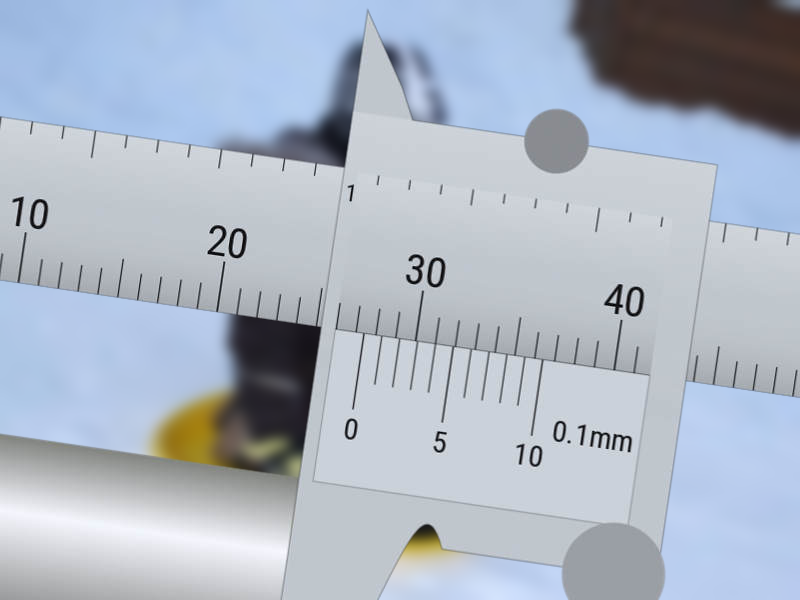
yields 27.4 mm
